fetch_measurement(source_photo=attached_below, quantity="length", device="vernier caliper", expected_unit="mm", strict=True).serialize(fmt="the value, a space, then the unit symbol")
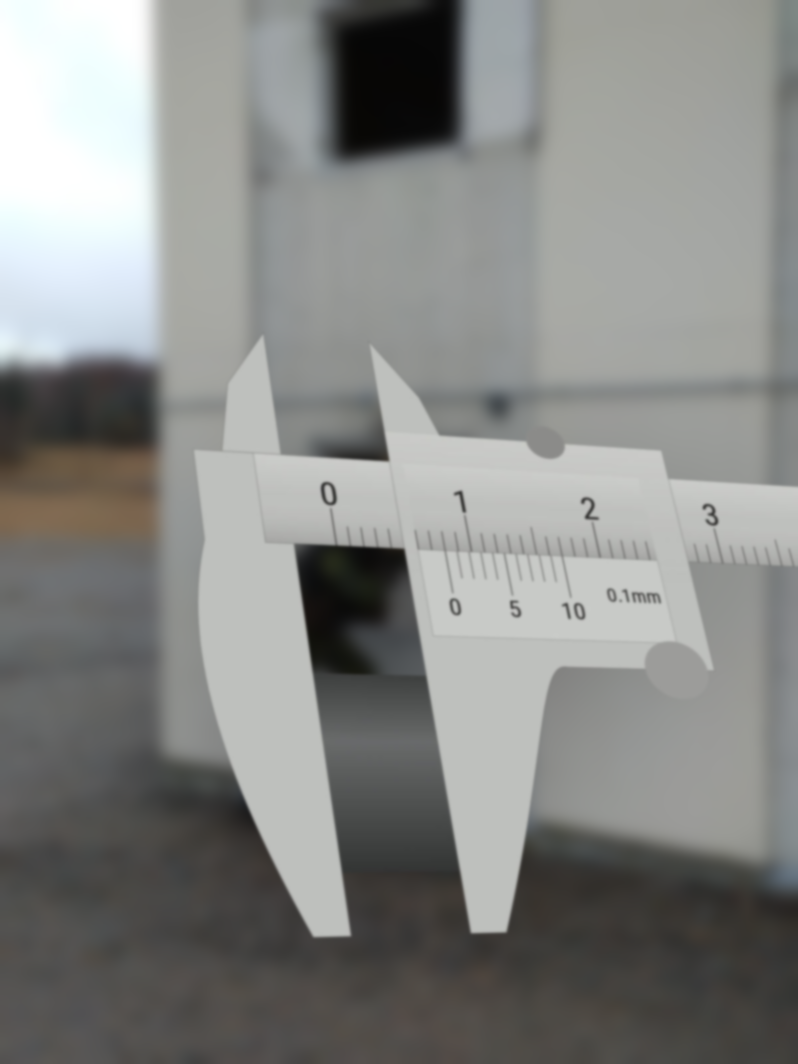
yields 8.0 mm
